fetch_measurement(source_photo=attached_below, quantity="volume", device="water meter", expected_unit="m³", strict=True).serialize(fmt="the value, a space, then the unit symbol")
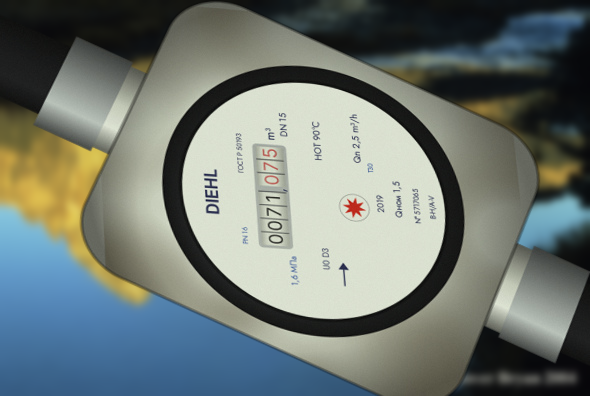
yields 71.075 m³
